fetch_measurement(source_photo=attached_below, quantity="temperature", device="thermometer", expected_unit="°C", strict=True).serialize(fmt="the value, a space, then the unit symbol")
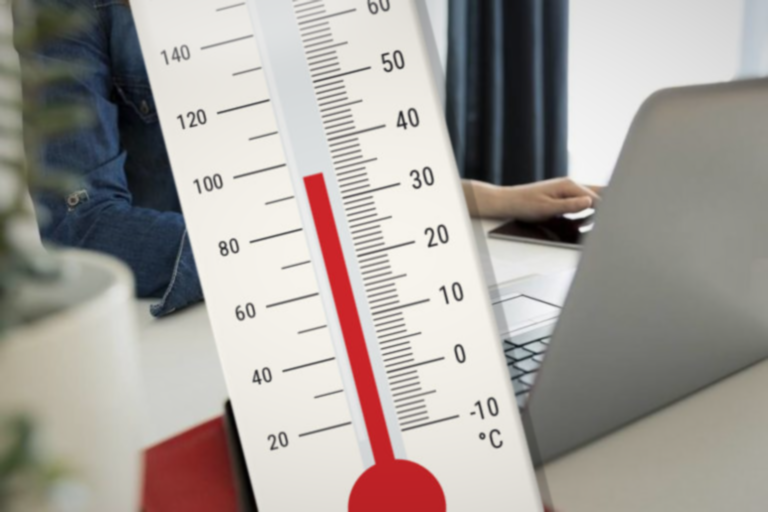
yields 35 °C
